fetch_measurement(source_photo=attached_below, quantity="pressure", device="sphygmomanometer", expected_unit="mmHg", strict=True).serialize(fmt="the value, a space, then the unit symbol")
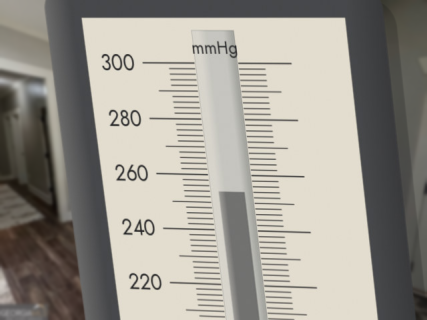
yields 254 mmHg
